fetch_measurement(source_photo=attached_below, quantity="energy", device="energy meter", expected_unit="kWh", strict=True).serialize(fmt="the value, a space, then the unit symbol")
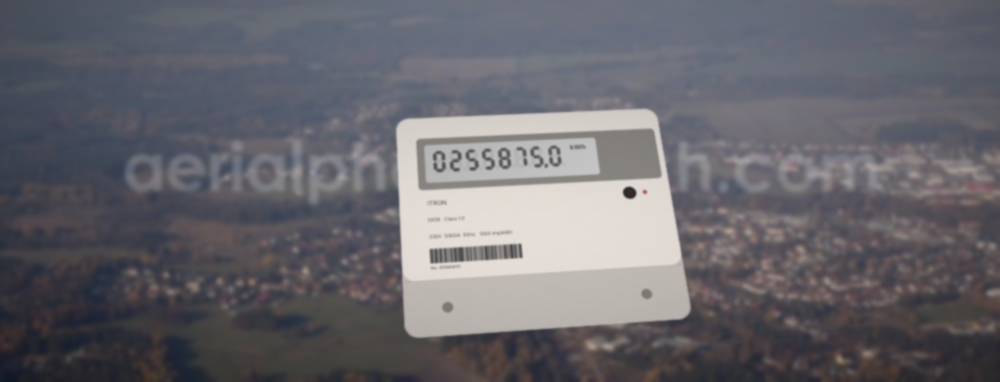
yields 255875.0 kWh
